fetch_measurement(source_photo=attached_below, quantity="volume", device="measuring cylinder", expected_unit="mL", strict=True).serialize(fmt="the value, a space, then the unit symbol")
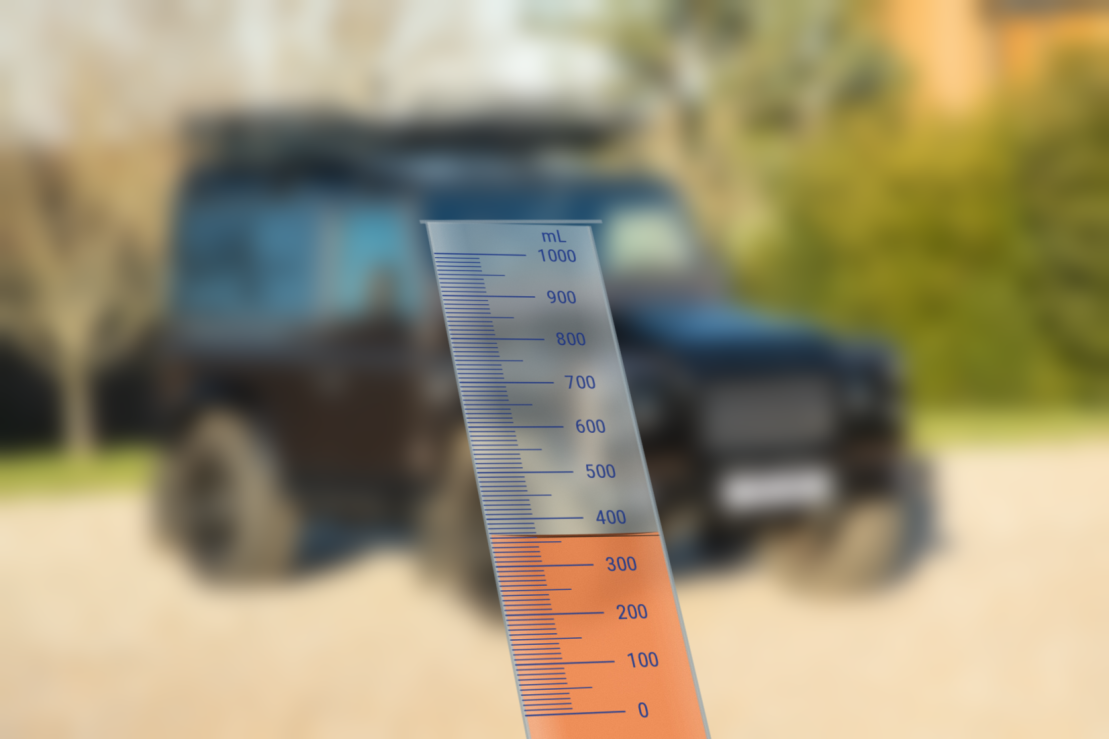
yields 360 mL
